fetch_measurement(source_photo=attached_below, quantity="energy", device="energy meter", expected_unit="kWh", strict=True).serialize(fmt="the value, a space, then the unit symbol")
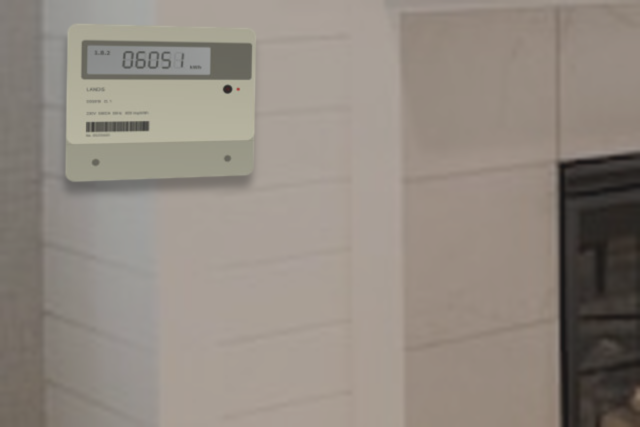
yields 6051 kWh
